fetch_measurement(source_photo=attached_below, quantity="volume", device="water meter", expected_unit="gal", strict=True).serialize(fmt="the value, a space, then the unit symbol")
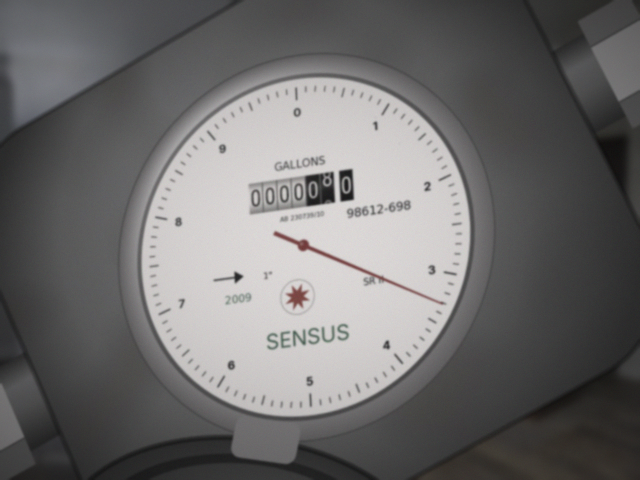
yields 83.3 gal
